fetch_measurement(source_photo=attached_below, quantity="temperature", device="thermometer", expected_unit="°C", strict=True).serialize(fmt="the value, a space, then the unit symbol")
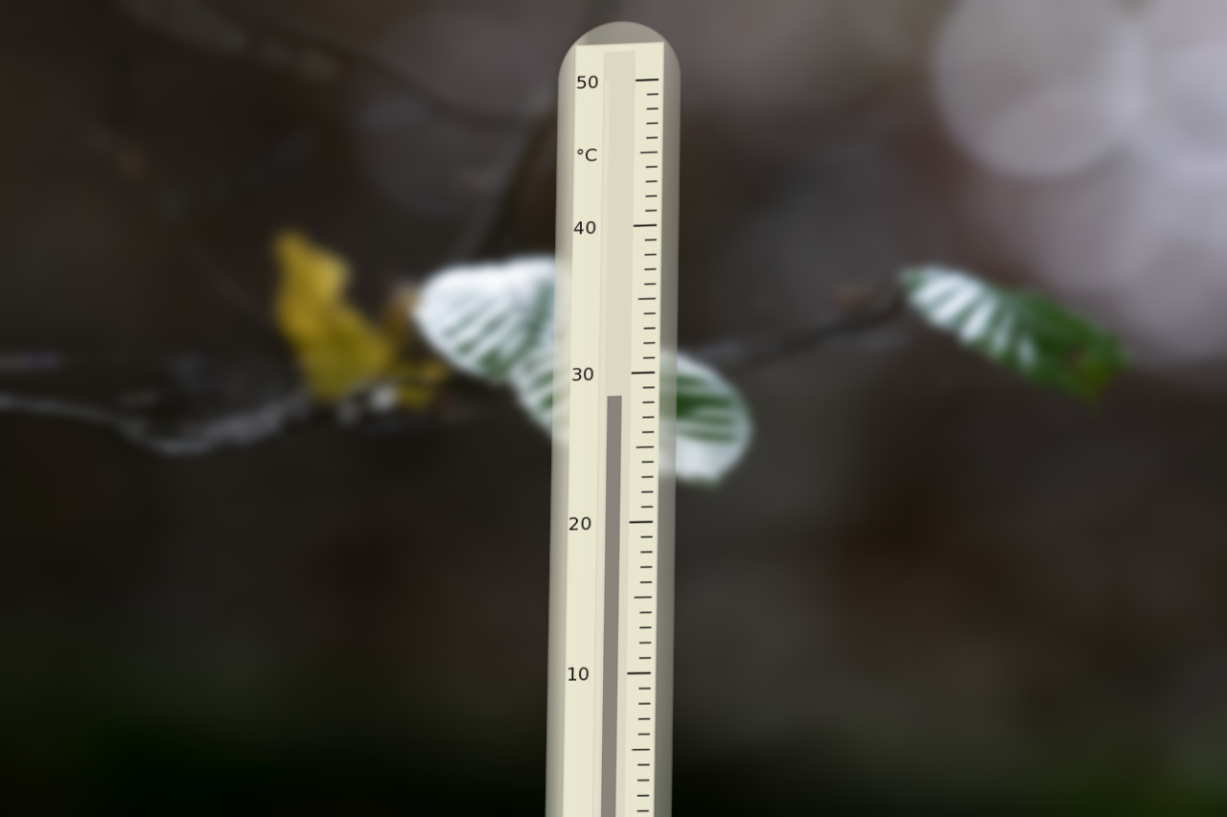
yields 28.5 °C
